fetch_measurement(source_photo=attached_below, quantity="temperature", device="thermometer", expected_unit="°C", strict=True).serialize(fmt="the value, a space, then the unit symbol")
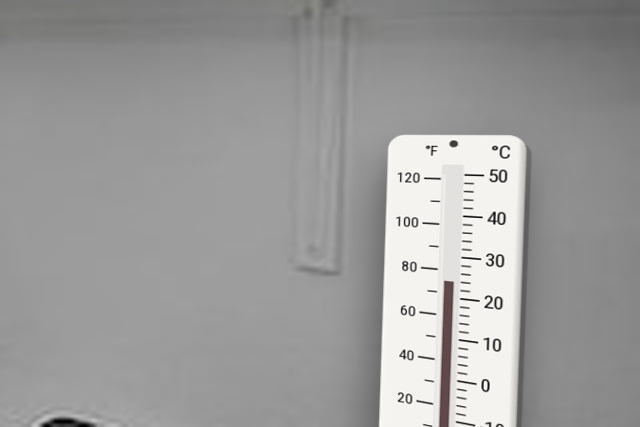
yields 24 °C
